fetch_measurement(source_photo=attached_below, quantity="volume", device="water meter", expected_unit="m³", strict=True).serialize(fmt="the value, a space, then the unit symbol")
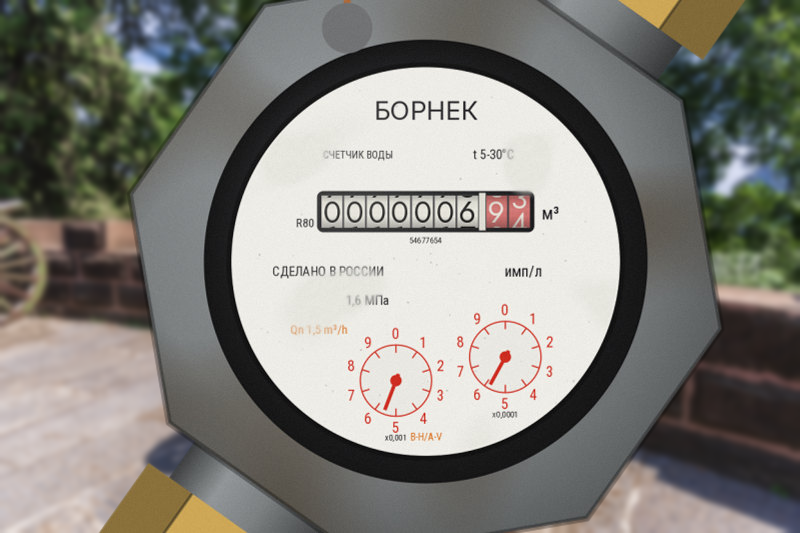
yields 6.9355 m³
